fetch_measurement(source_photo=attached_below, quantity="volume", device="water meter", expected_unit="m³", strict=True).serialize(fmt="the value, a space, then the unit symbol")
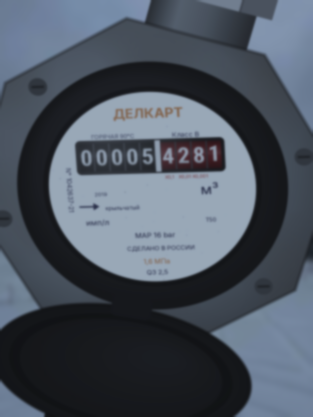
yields 5.4281 m³
